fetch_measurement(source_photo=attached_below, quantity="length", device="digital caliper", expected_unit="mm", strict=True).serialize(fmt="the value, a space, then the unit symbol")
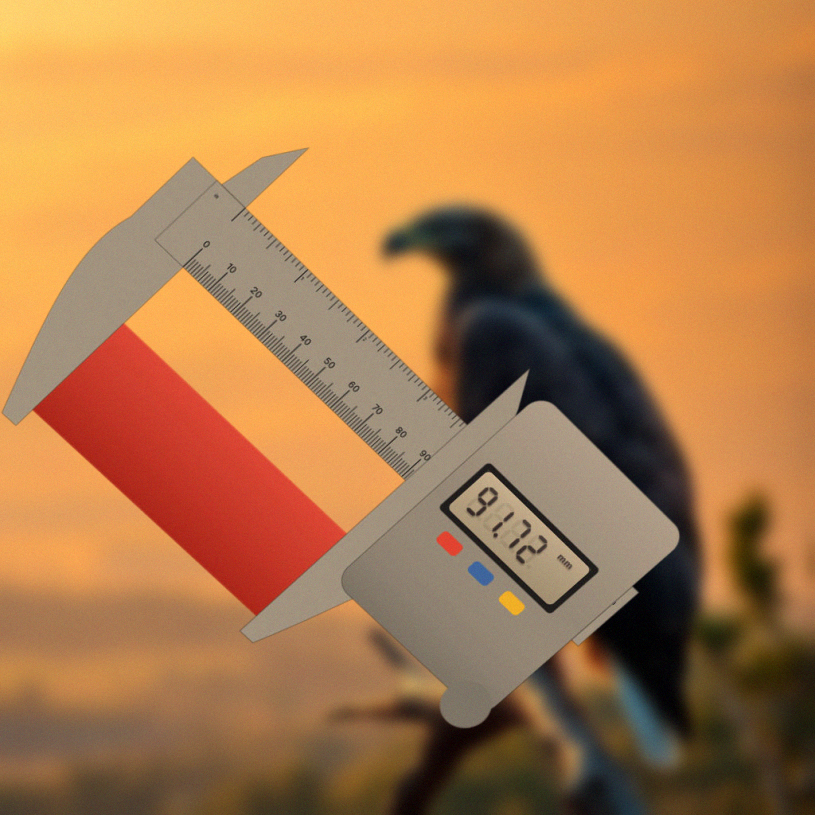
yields 91.72 mm
